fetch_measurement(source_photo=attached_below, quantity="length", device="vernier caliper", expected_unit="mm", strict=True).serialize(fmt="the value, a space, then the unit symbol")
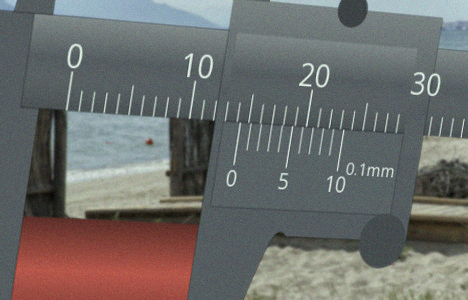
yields 14.3 mm
